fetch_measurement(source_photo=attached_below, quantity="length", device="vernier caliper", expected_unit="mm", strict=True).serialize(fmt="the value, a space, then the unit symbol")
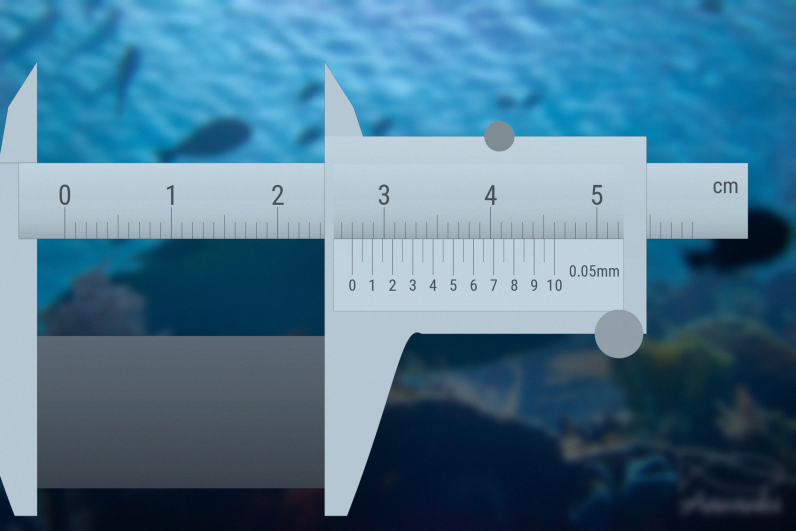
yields 27.0 mm
